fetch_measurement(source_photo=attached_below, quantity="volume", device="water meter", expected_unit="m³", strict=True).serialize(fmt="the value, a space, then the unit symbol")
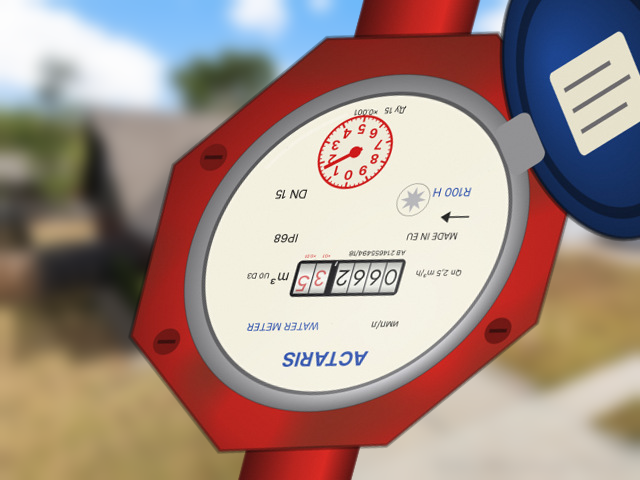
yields 662.351 m³
